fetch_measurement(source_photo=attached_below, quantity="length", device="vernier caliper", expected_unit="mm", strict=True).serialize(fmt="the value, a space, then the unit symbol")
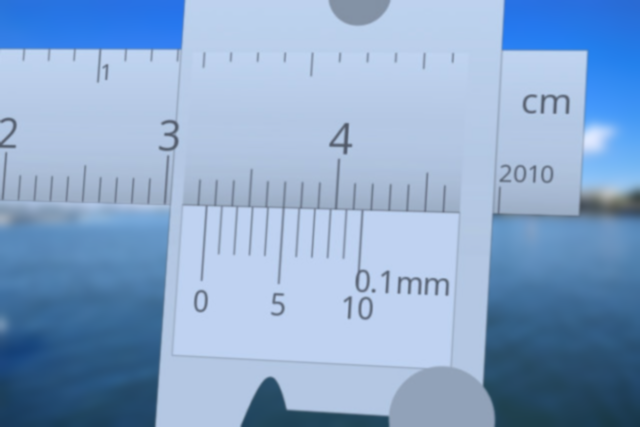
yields 32.5 mm
